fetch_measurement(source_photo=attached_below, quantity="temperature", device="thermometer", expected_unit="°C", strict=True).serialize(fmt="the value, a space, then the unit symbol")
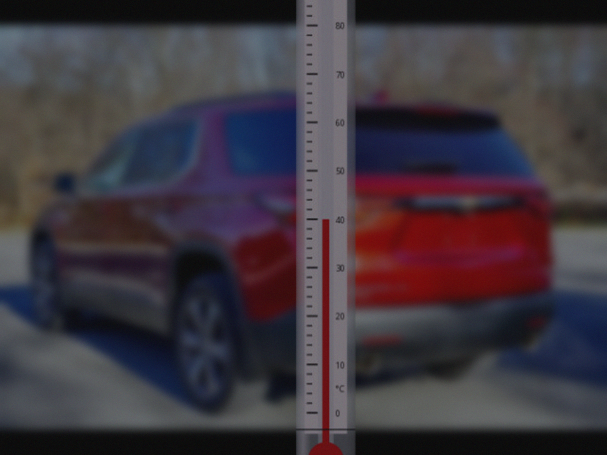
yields 40 °C
